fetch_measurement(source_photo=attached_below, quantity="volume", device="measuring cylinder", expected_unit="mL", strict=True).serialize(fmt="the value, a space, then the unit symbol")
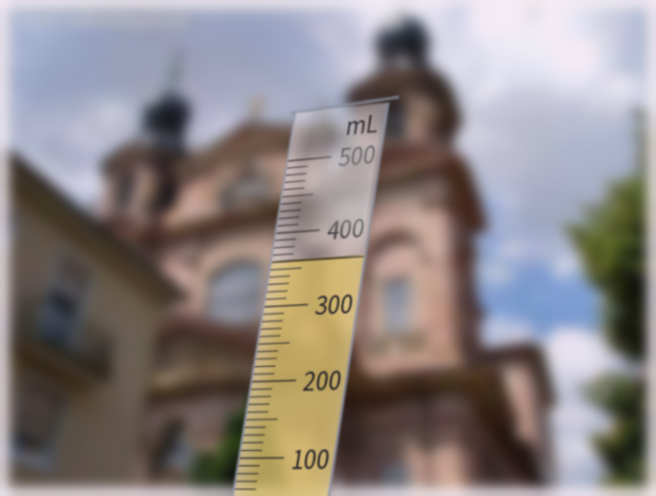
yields 360 mL
